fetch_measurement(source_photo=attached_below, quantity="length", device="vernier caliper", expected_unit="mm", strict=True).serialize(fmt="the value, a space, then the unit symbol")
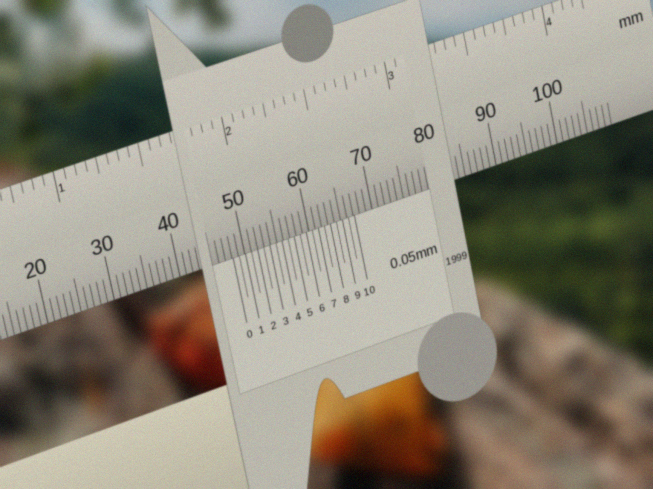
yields 48.2 mm
